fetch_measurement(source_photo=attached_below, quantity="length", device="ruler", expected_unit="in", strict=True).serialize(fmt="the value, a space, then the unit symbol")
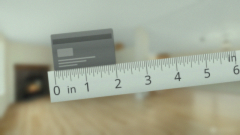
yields 2 in
